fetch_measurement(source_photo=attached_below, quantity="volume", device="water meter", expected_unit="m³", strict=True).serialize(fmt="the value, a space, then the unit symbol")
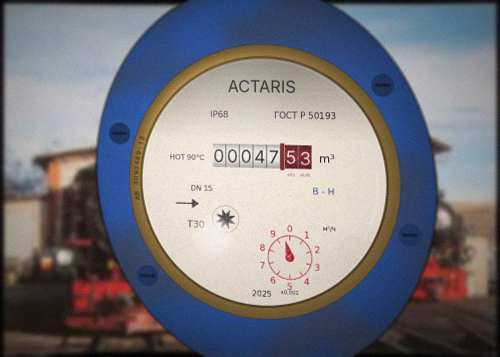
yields 47.529 m³
